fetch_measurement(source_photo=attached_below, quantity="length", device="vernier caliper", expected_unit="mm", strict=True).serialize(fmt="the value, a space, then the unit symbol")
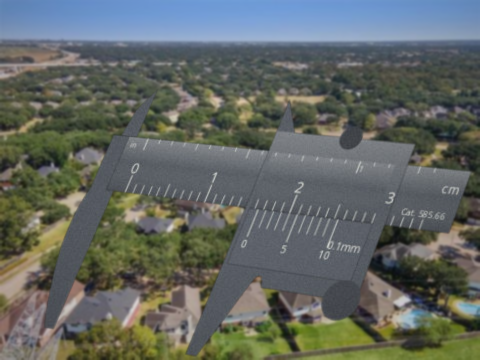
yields 16.4 mm
